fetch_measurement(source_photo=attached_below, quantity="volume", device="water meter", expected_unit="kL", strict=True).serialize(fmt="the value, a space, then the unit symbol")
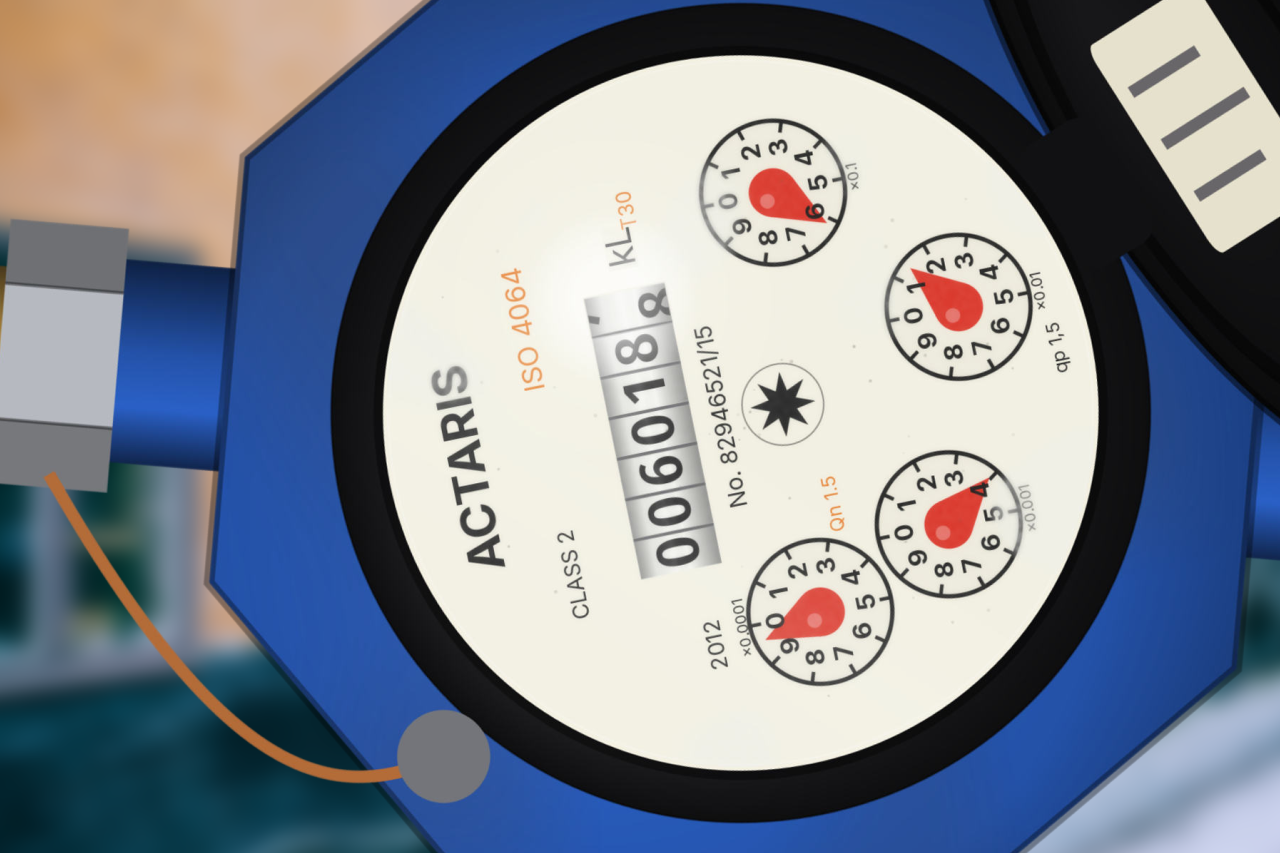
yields 60187.6139 kL
